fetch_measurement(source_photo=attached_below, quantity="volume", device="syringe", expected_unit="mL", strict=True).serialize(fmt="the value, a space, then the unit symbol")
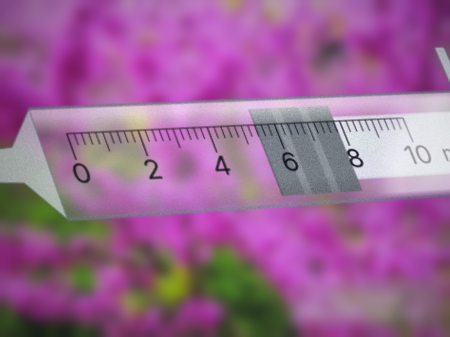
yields 5.4 mL
